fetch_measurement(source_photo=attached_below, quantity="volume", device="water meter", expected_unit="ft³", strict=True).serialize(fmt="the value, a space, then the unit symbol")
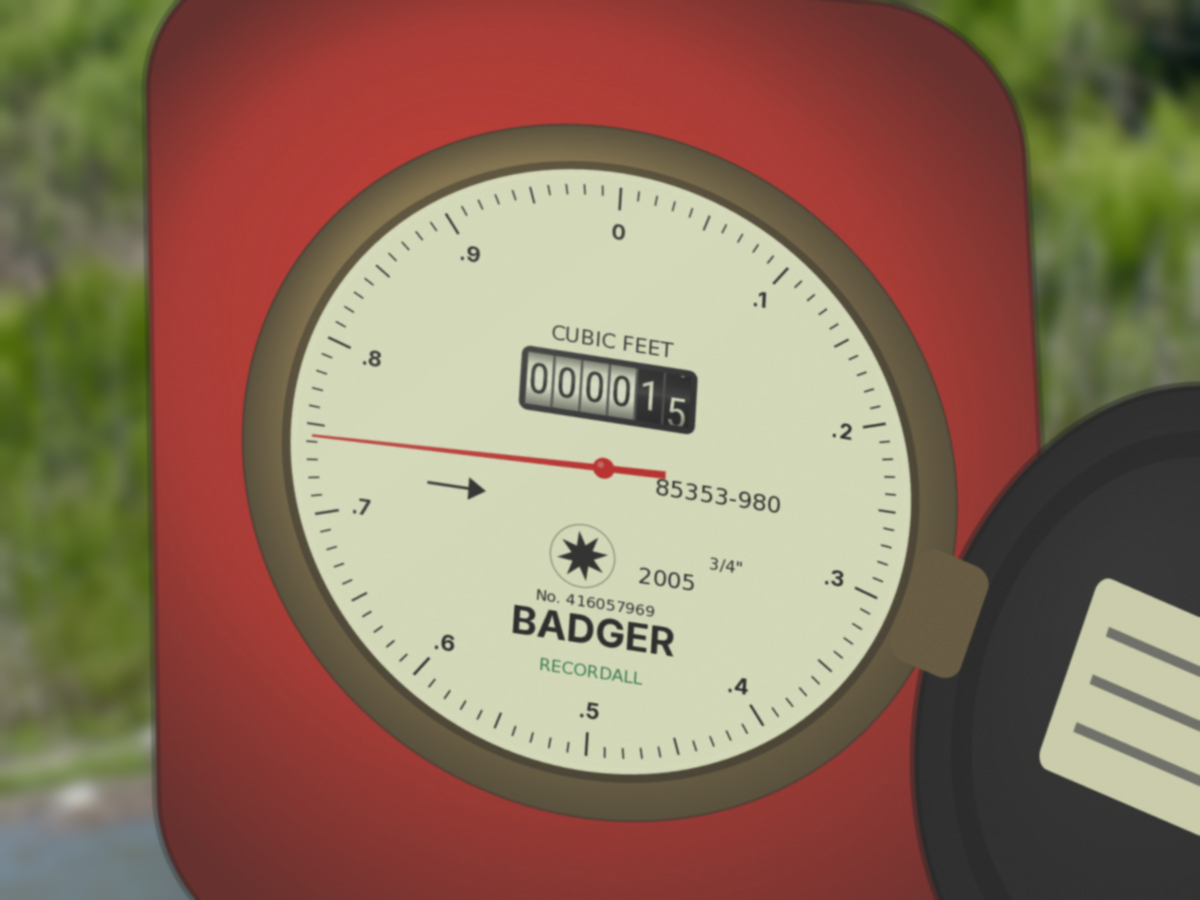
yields 14.74 ft³
